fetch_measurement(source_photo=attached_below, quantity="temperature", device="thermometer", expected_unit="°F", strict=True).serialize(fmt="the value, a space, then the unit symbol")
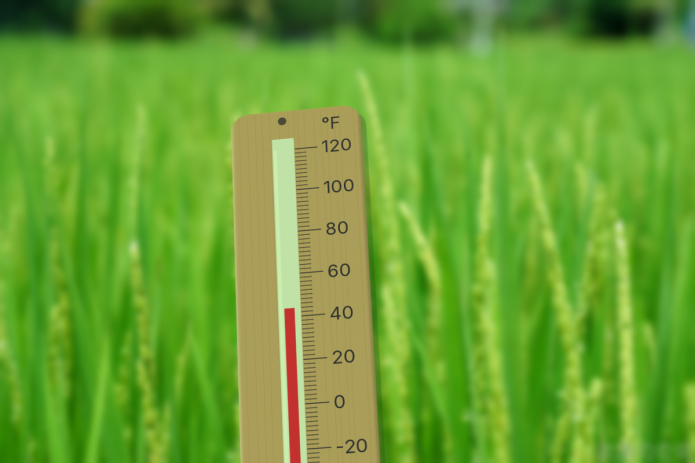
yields 44 °F
